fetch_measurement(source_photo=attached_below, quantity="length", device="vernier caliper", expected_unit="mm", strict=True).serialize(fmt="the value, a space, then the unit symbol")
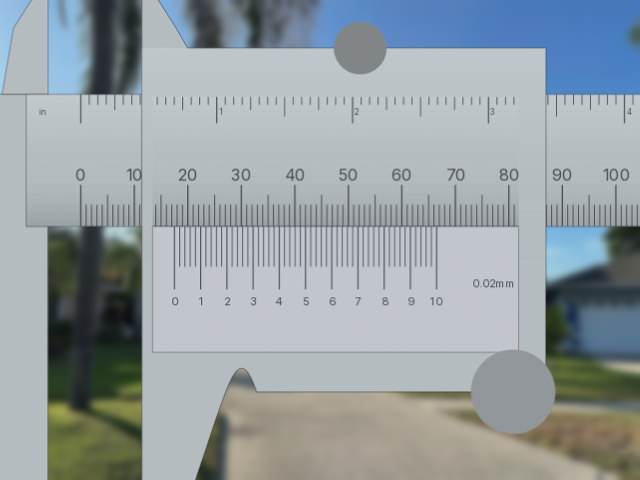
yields 17.5 mm
